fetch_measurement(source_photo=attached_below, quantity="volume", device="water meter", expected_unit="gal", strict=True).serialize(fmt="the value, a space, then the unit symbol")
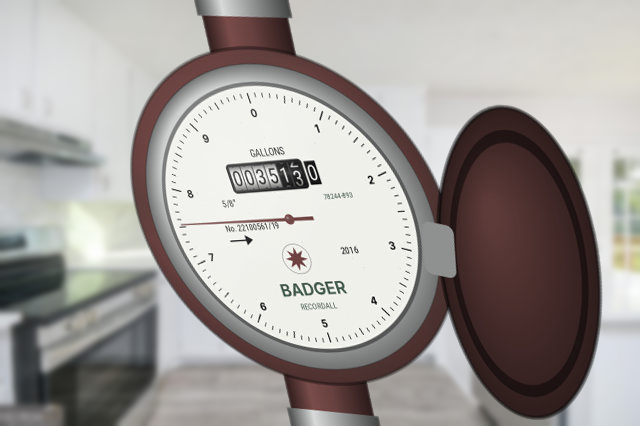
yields 35127.5 gal
